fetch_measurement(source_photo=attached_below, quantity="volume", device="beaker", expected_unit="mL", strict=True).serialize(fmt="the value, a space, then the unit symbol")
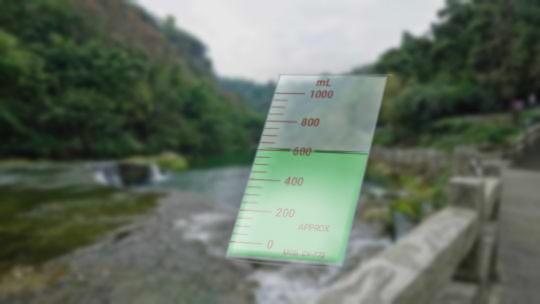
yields 600 mL
